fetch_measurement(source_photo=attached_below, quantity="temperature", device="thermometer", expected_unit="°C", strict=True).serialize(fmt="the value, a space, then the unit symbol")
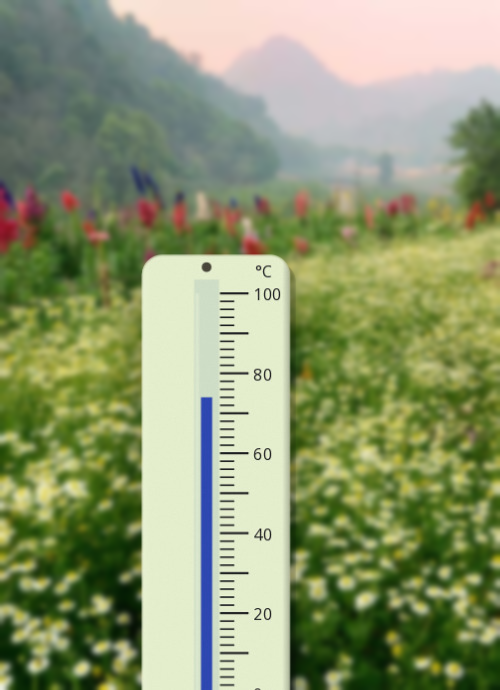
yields 74 °C
